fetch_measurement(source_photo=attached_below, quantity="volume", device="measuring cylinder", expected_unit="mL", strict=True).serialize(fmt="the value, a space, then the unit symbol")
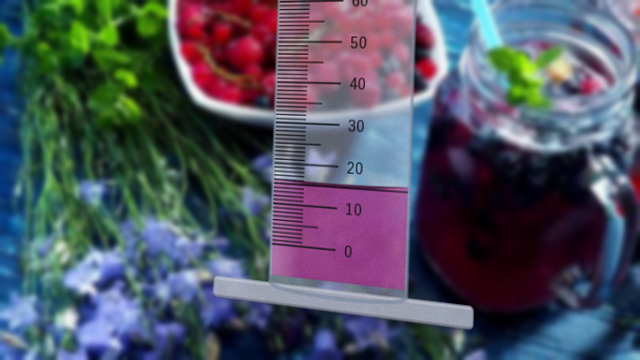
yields 15 mL
